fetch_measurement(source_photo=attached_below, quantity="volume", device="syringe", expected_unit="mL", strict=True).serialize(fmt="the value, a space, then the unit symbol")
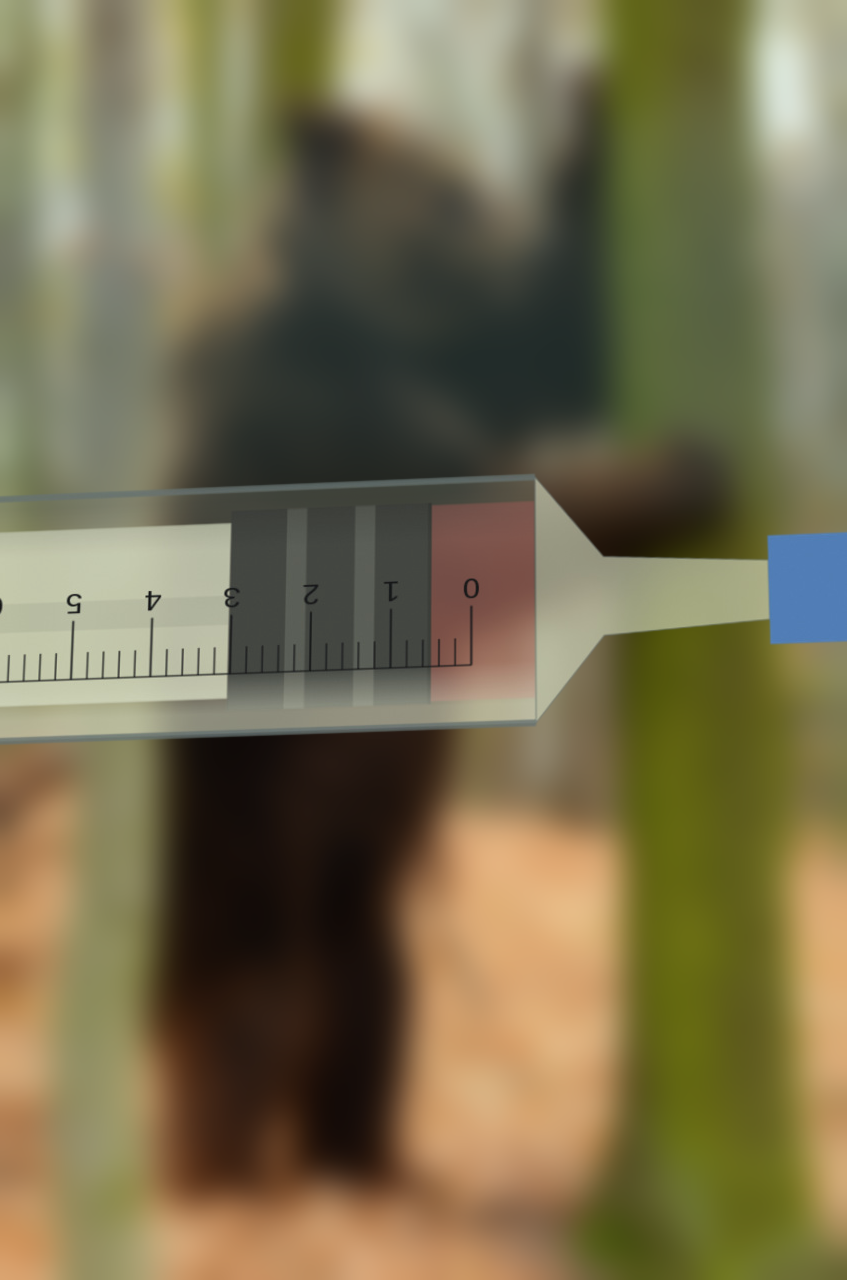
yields 0.5 mL
